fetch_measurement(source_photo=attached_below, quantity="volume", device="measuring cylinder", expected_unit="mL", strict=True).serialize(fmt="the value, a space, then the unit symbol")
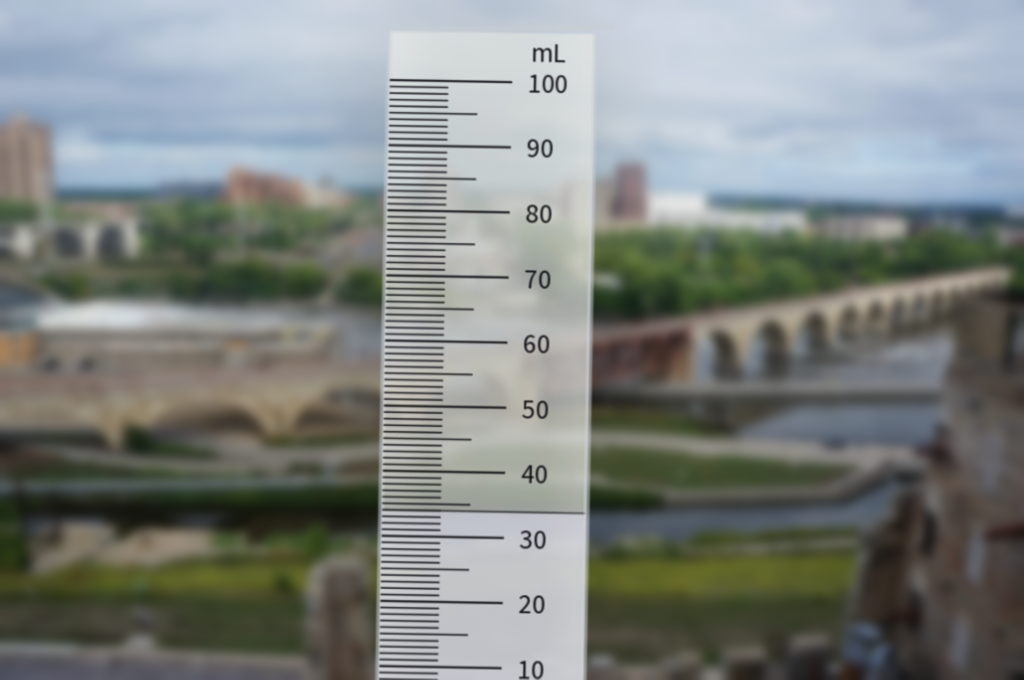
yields 34 mL
